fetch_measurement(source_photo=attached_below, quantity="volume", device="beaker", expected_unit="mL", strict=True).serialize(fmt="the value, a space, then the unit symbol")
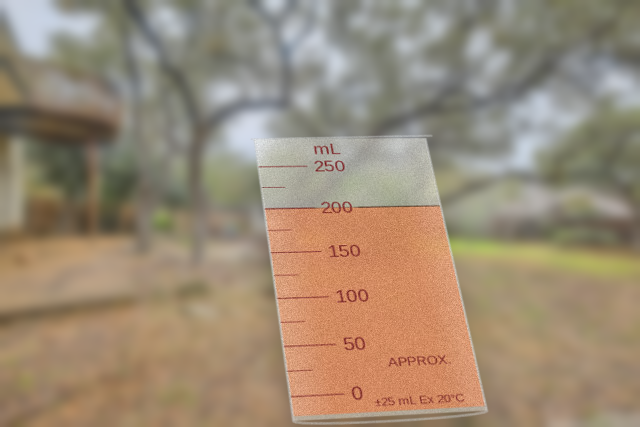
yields 200 mL
